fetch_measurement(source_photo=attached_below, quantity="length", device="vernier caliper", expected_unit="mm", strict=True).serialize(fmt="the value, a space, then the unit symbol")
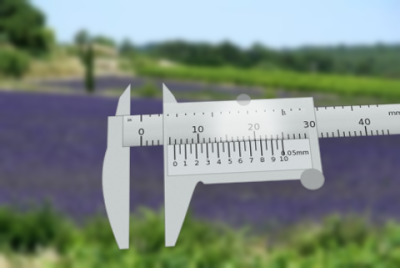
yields 5.8 mm
